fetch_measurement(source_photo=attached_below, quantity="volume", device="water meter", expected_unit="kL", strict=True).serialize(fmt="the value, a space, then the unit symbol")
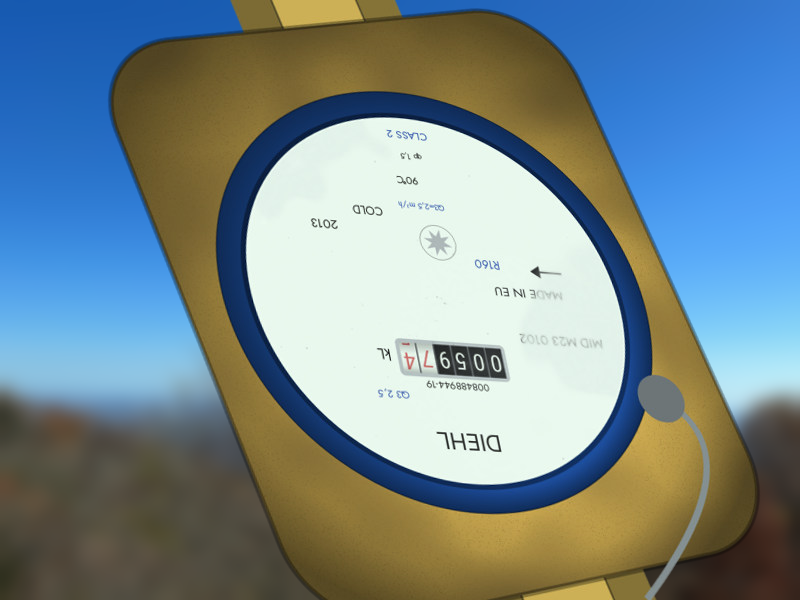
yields 59.74 kL
